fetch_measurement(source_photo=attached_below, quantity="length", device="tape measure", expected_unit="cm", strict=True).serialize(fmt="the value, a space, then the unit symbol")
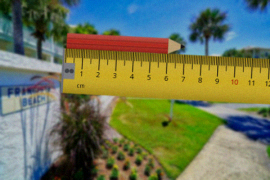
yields 7 cm
